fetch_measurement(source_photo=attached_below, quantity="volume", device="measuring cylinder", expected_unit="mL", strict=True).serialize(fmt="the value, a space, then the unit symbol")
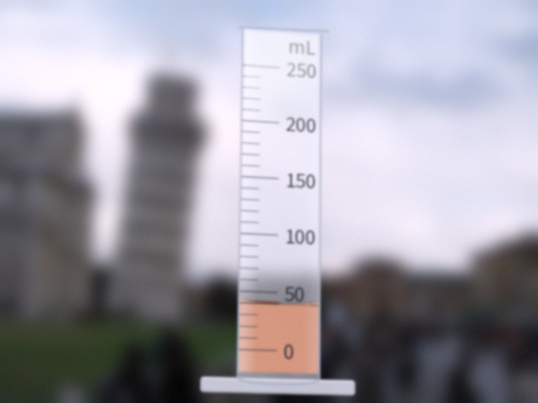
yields 40 mL
